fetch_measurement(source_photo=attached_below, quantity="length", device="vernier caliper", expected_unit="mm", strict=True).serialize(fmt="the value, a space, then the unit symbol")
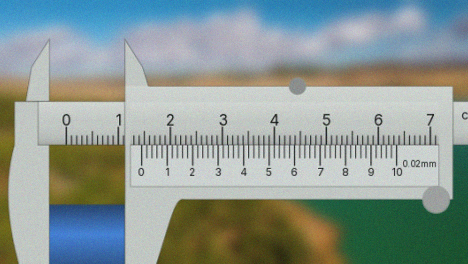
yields 14.5 mm
